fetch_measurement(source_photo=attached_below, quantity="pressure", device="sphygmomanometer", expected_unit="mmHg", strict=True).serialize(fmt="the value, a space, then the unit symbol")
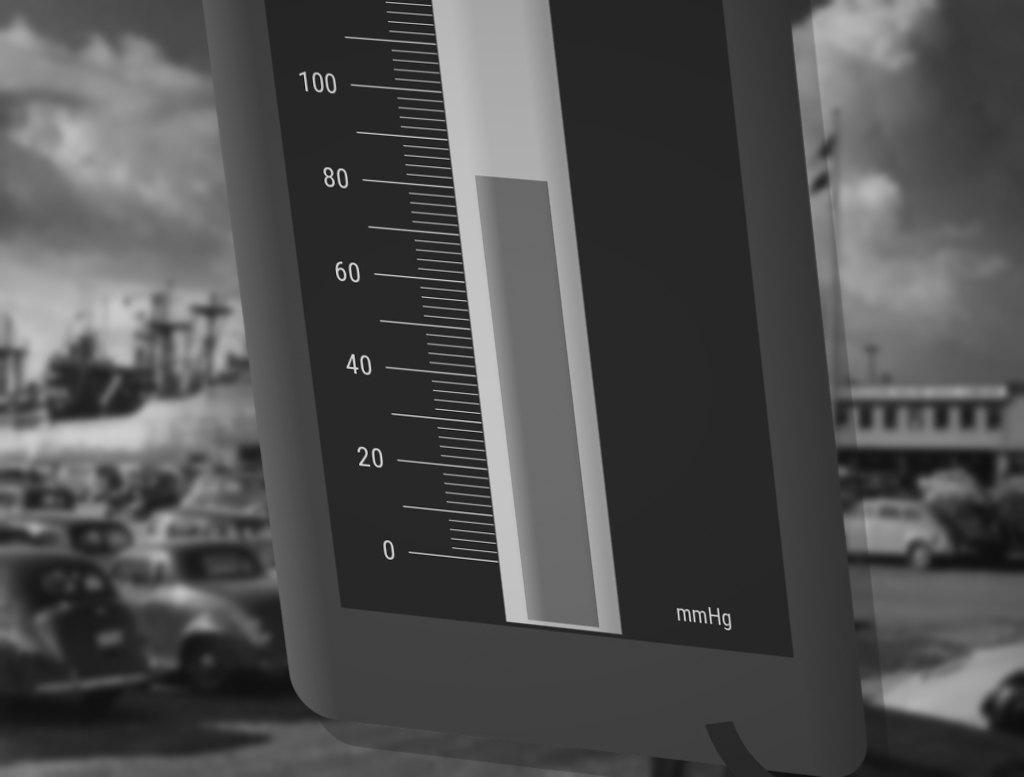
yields 83 mmHg
